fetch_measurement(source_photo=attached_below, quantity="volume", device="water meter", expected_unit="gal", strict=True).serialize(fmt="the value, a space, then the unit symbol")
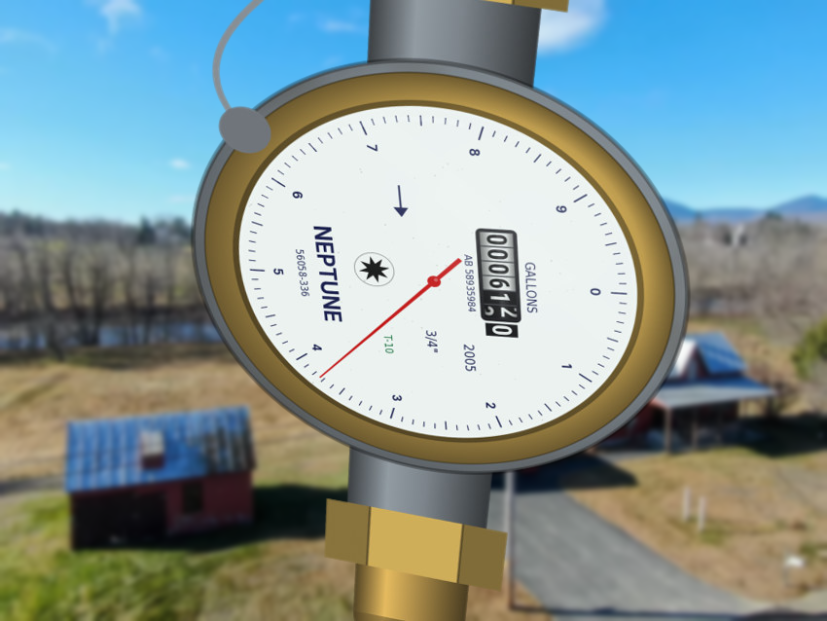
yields 6123.7 gal
